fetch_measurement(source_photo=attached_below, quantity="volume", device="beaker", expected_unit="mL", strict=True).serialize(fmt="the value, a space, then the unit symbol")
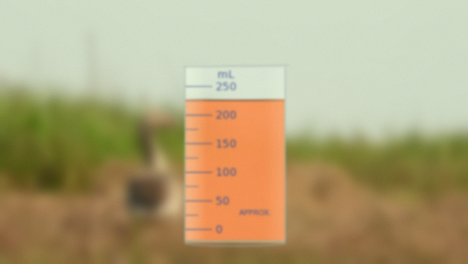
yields 225 mL
